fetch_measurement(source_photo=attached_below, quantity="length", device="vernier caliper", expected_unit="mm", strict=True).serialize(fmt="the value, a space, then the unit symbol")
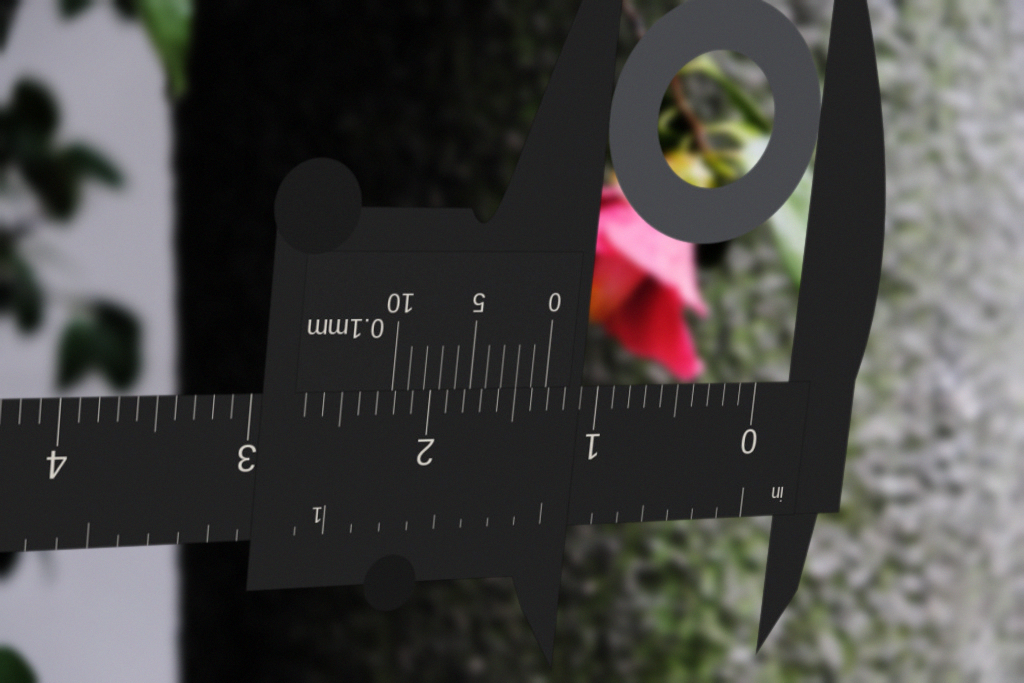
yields 13.2 mm
